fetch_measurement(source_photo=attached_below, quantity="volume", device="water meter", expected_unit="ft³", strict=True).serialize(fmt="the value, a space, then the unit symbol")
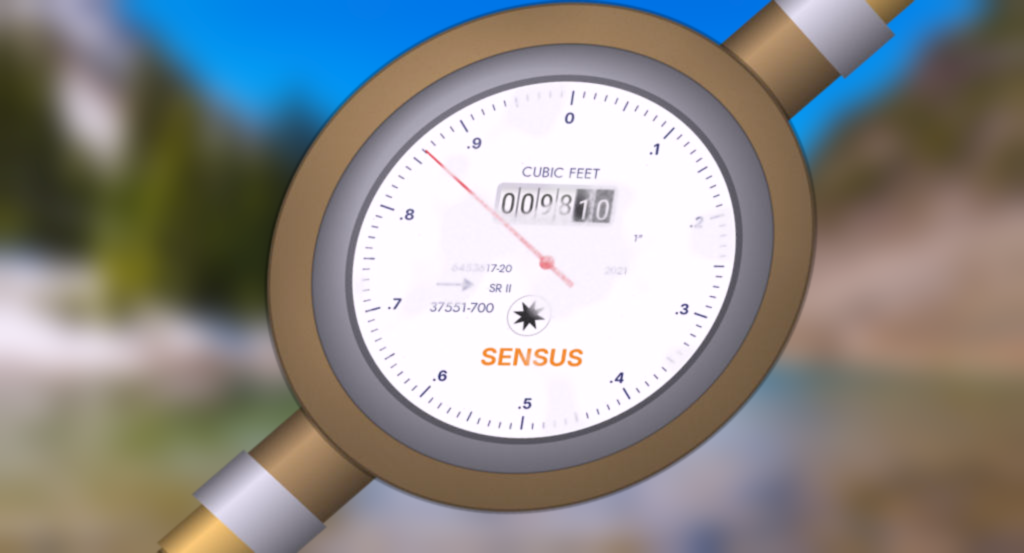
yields 9809.86 ft³
